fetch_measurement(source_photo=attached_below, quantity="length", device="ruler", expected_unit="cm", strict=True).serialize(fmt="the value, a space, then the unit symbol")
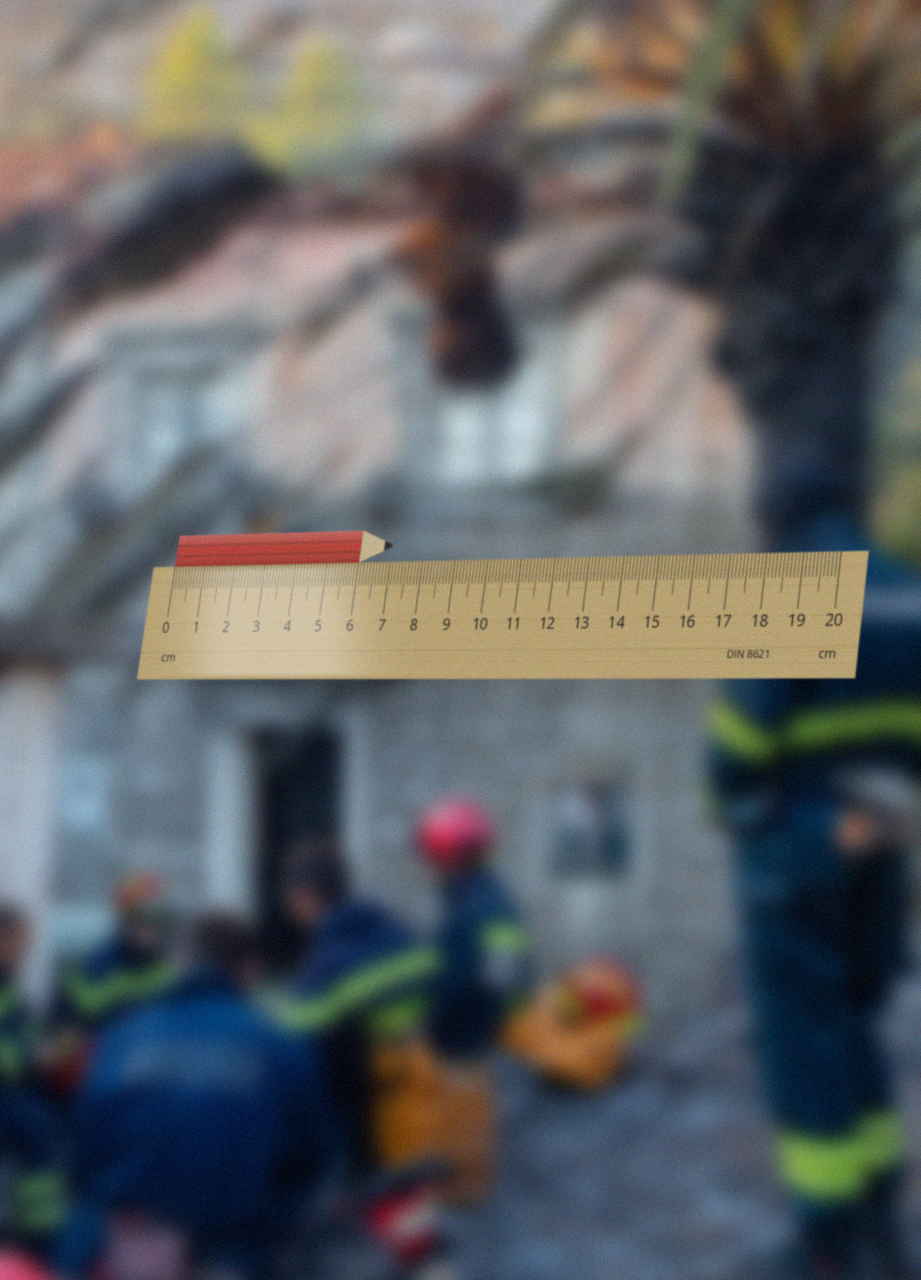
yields 7 cm
